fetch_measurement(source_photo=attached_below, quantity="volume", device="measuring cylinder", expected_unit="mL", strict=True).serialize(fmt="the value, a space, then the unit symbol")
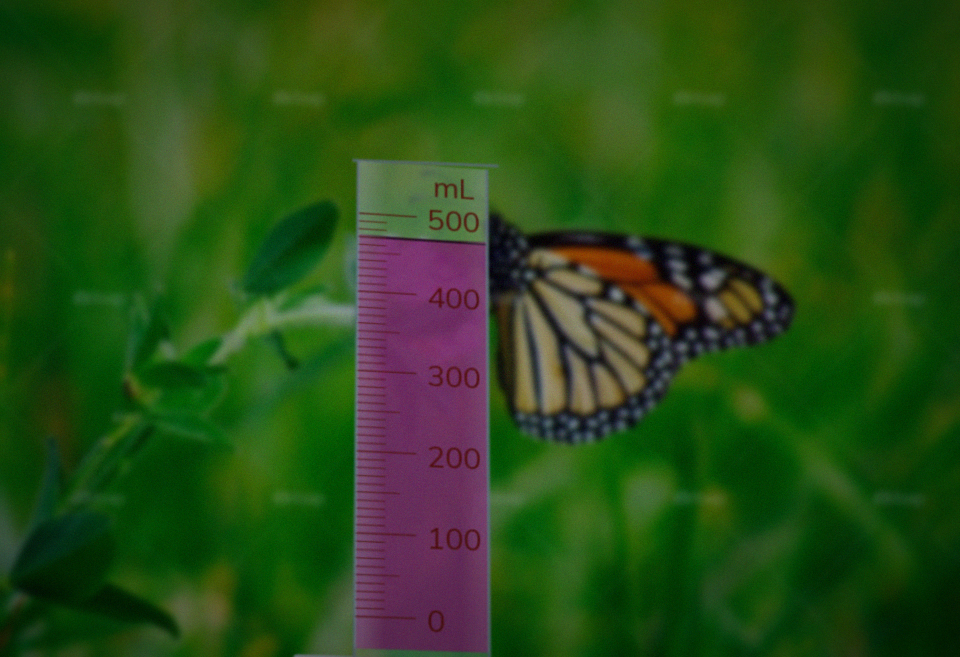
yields 470 mL
